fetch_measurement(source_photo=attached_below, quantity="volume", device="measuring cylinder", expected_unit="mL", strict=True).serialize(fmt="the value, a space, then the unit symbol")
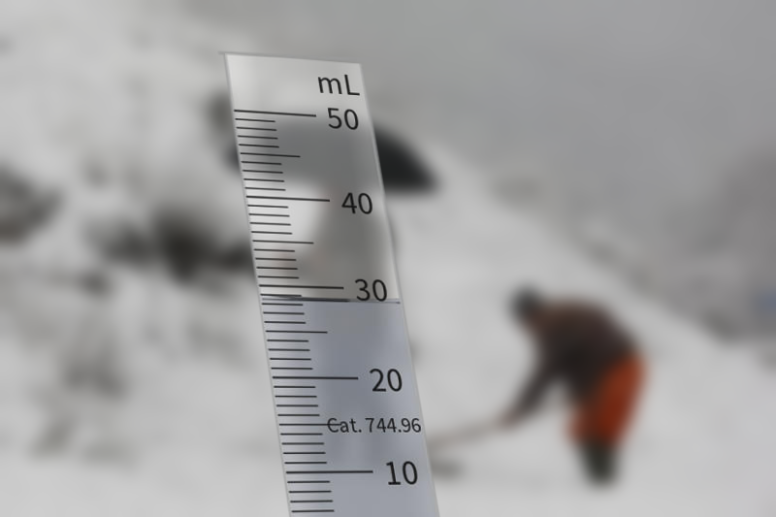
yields 28.5 mL
